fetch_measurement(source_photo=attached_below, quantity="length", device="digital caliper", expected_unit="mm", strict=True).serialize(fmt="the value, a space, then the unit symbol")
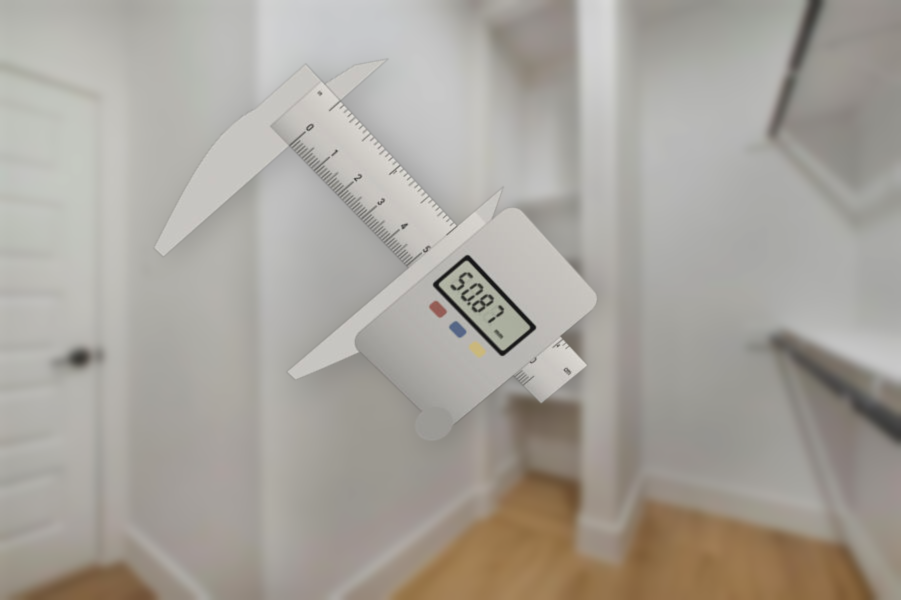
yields 50.87 mm
